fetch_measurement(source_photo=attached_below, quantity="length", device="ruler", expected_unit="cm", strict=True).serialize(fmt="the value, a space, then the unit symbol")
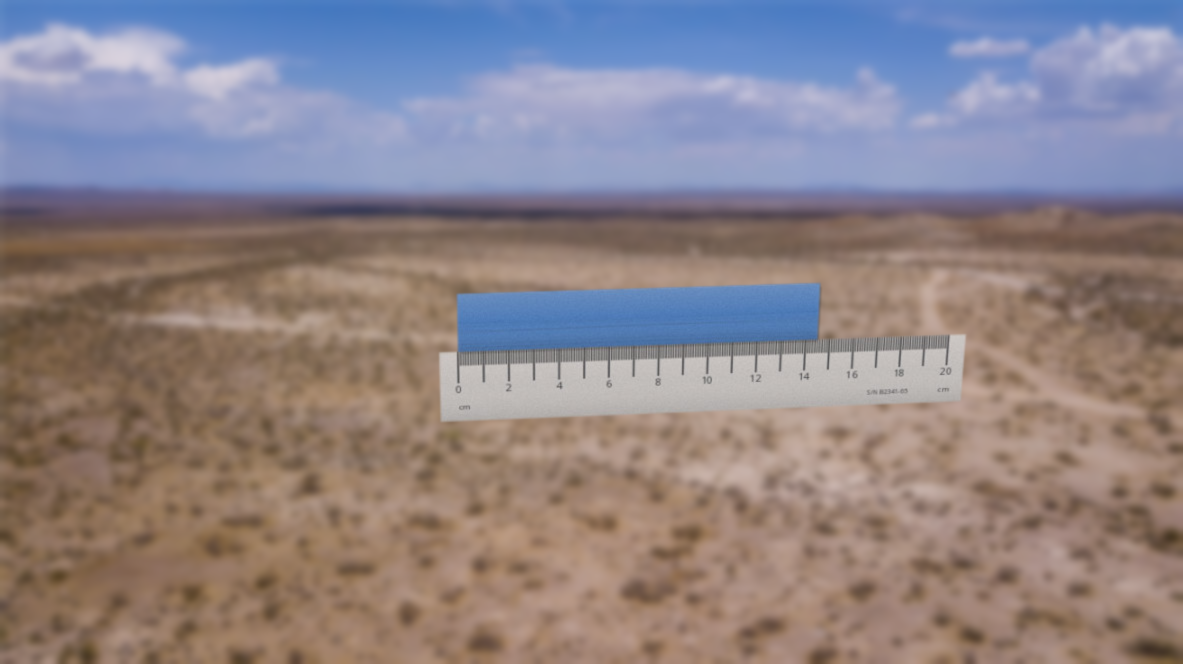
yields 14.5 cm
